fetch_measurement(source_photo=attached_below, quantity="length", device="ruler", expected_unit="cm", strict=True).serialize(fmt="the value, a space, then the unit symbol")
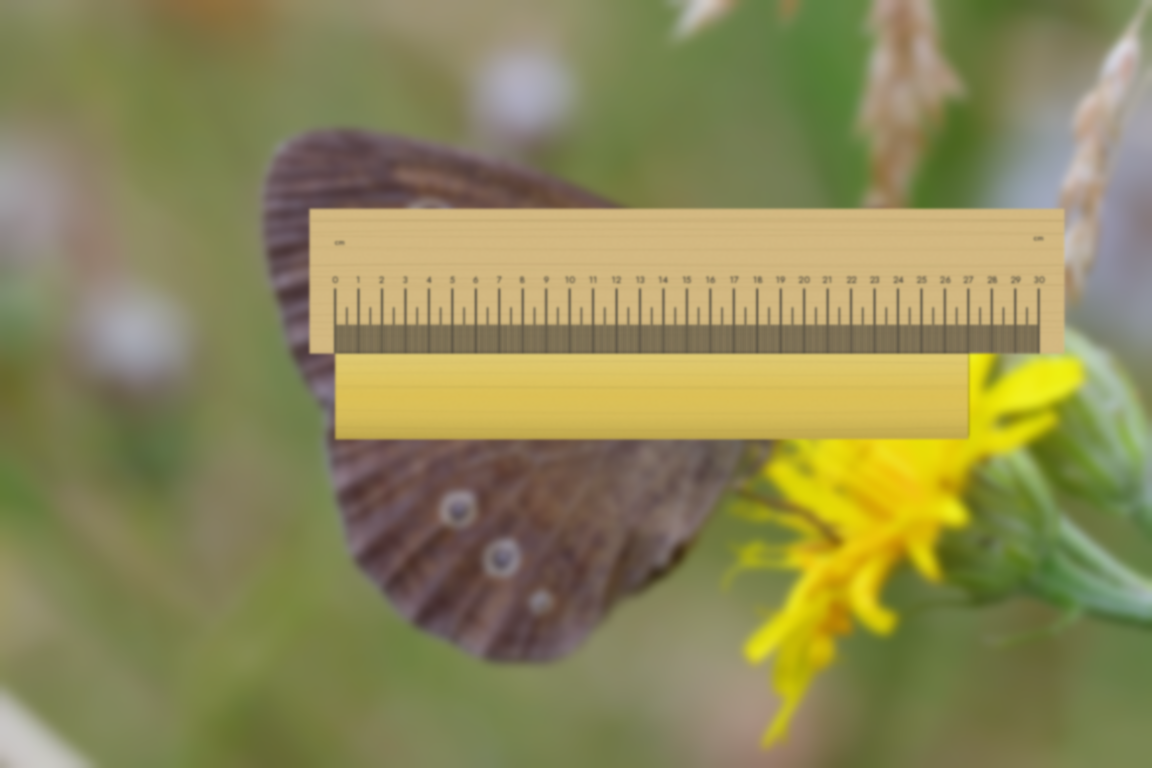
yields 27 cm
